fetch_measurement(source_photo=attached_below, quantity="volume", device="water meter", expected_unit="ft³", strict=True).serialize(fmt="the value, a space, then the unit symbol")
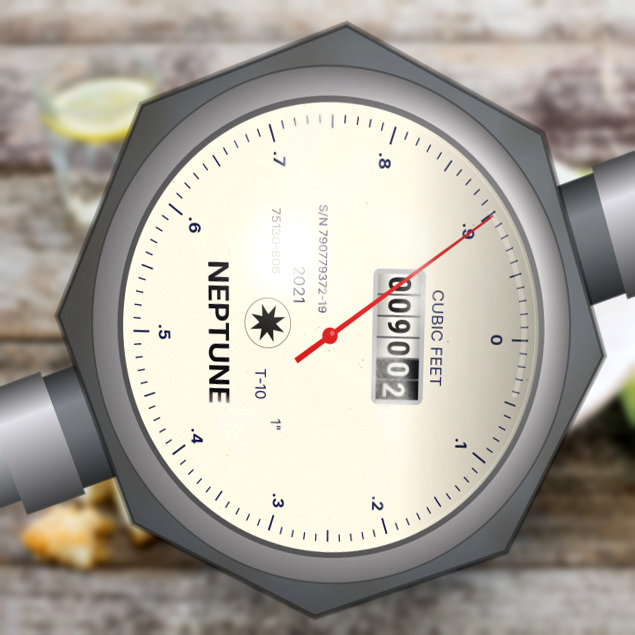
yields 9001.90 ft³
